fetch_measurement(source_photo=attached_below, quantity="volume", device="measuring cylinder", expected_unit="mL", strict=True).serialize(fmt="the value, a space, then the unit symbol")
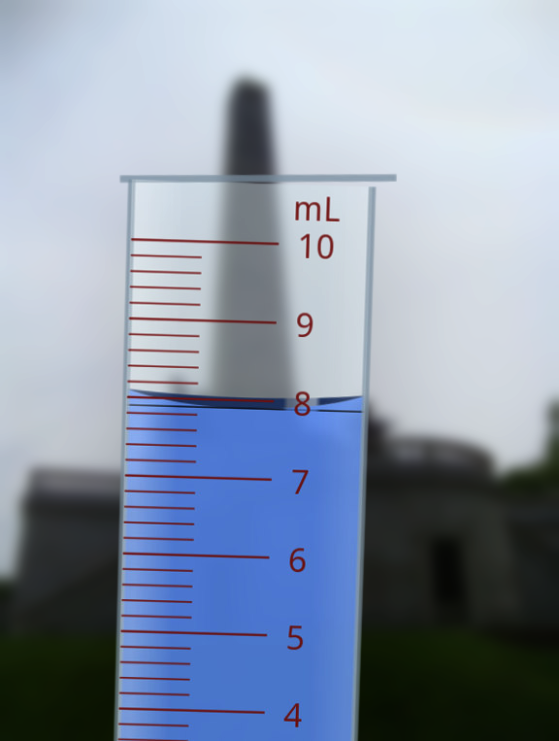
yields 7.9 mL
